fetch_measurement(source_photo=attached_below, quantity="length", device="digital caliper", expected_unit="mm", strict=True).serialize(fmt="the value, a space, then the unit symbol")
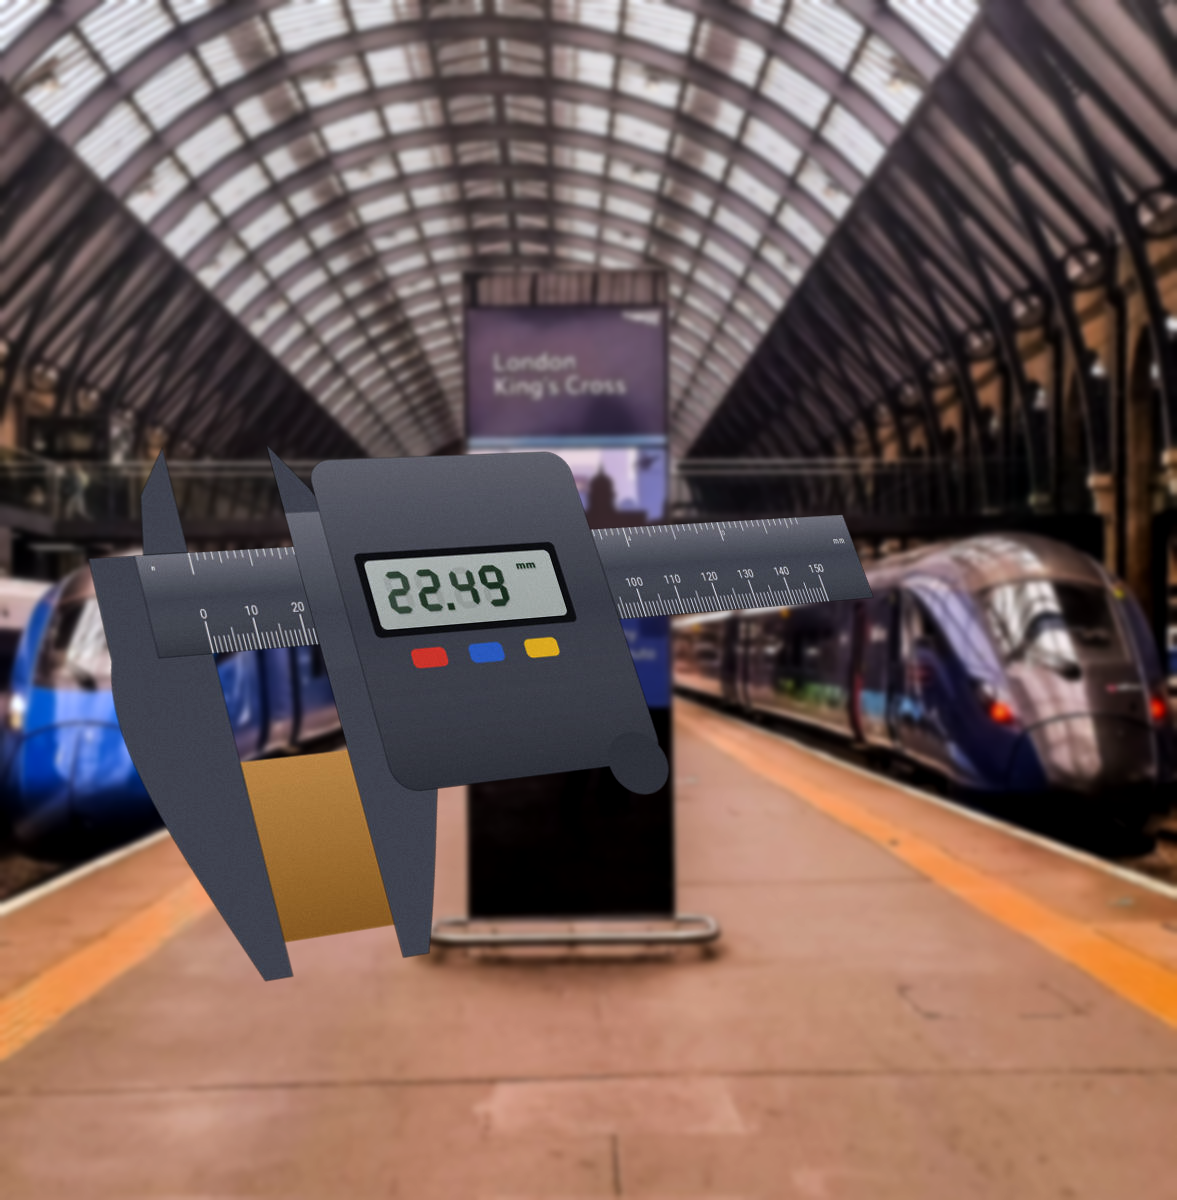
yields 22.49 mm
